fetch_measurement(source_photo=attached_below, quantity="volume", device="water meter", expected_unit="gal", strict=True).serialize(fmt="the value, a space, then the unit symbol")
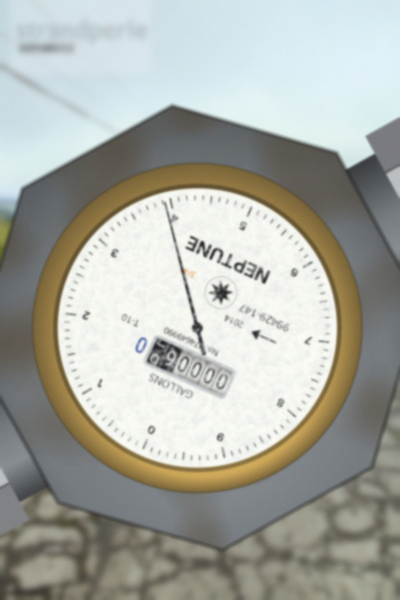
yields 663.9 gal
